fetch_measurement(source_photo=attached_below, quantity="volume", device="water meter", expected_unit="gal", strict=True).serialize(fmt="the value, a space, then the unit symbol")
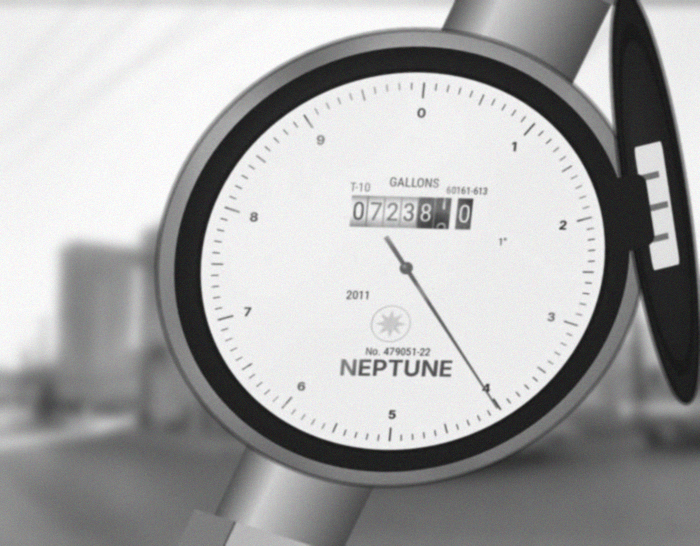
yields 723814.0 gal
